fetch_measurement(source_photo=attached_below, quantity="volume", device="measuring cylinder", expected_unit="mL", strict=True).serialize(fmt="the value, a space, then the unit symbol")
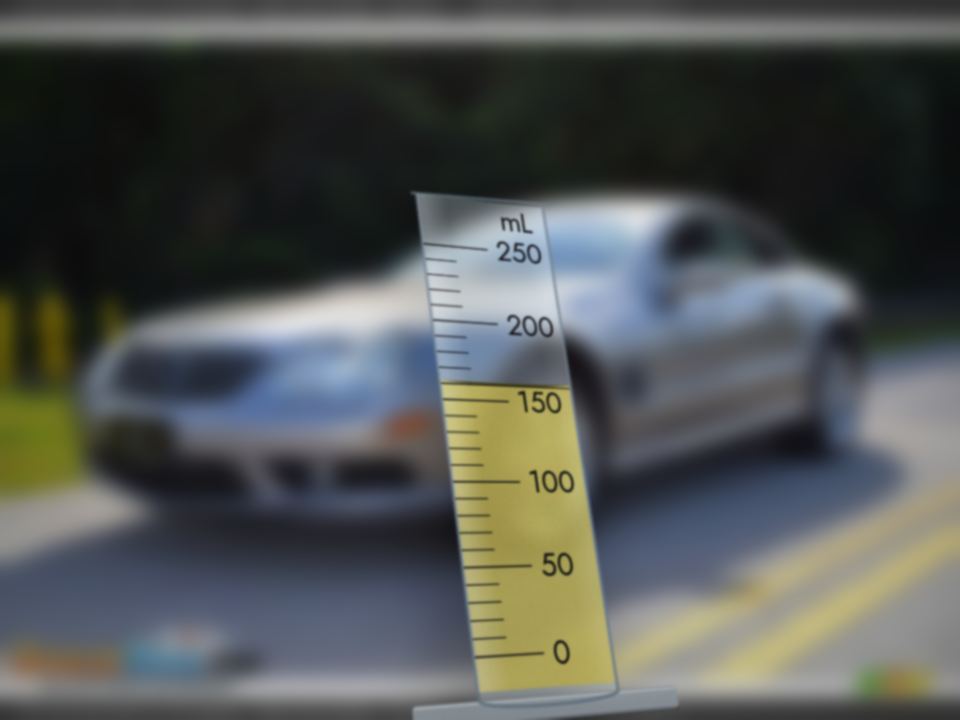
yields 160 mL
